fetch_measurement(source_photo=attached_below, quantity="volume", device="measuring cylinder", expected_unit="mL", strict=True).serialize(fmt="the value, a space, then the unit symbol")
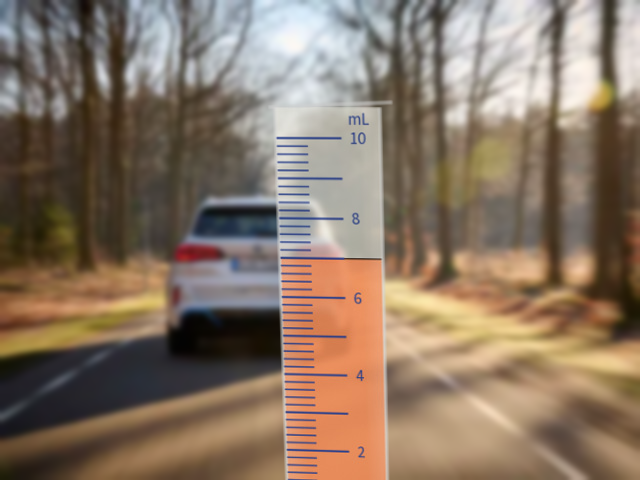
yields 7 mL
